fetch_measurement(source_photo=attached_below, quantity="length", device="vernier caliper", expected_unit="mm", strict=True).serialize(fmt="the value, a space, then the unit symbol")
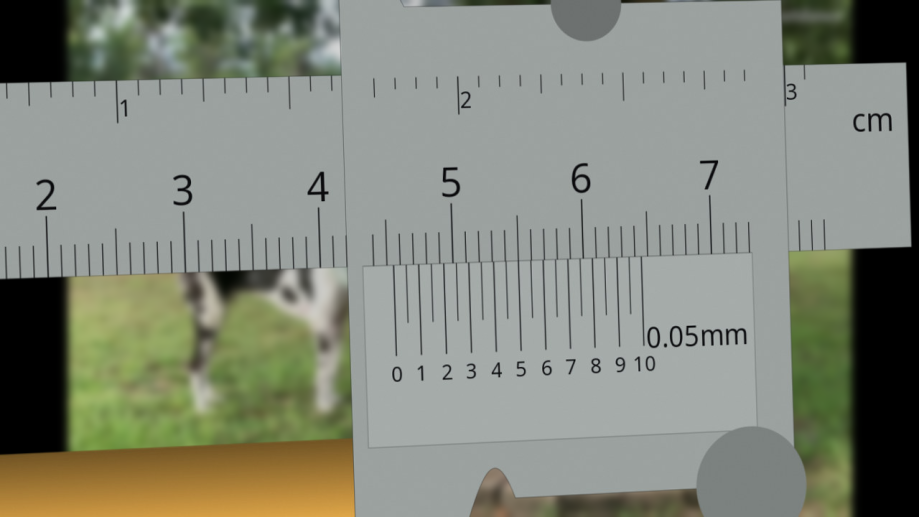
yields 45.5 mm
